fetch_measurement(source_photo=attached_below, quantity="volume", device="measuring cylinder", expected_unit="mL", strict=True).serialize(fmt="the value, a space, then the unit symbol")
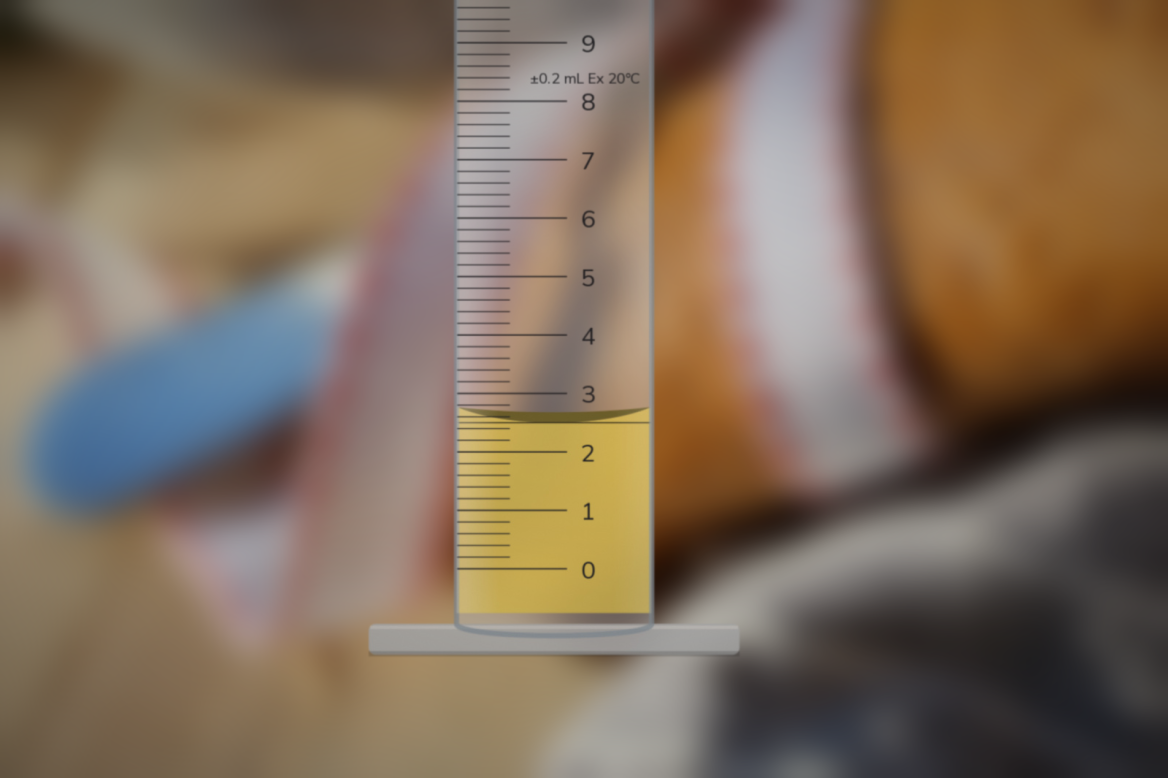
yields 2.5 mL
